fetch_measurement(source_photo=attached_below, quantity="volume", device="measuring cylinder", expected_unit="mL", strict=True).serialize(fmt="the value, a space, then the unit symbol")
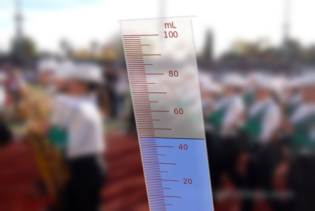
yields 45 mL
